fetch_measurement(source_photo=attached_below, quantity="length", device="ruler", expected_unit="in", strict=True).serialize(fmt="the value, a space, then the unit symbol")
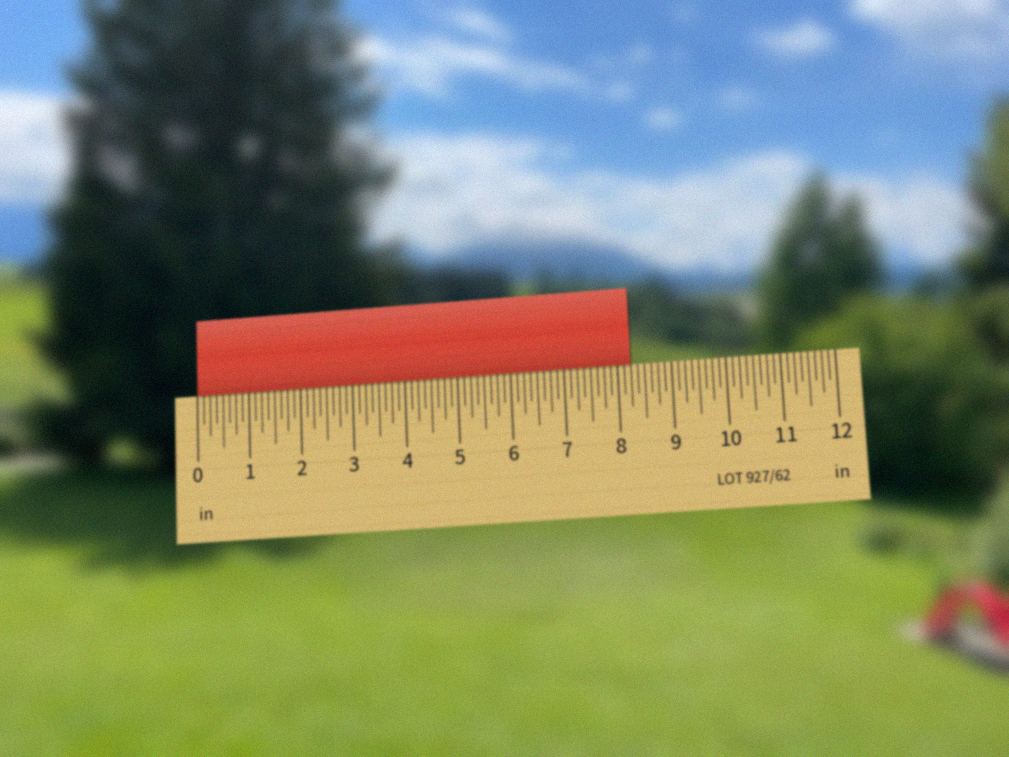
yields 8.25 in
